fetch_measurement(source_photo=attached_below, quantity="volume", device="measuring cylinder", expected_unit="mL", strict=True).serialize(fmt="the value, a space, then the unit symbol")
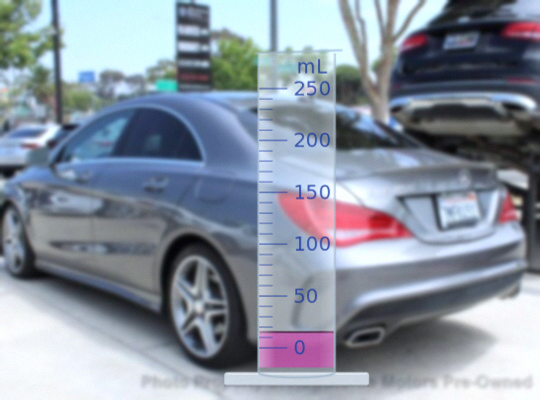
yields 15 mL
